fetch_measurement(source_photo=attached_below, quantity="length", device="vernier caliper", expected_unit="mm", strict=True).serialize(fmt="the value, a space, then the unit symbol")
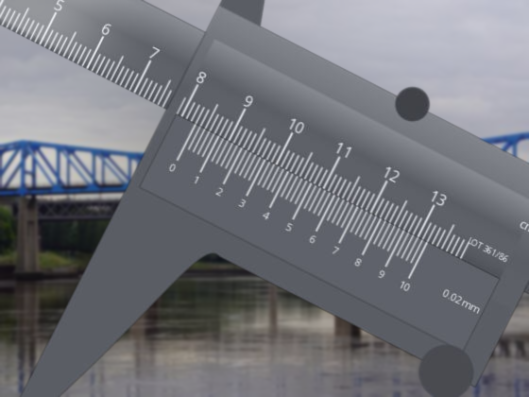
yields 83.0 mm
